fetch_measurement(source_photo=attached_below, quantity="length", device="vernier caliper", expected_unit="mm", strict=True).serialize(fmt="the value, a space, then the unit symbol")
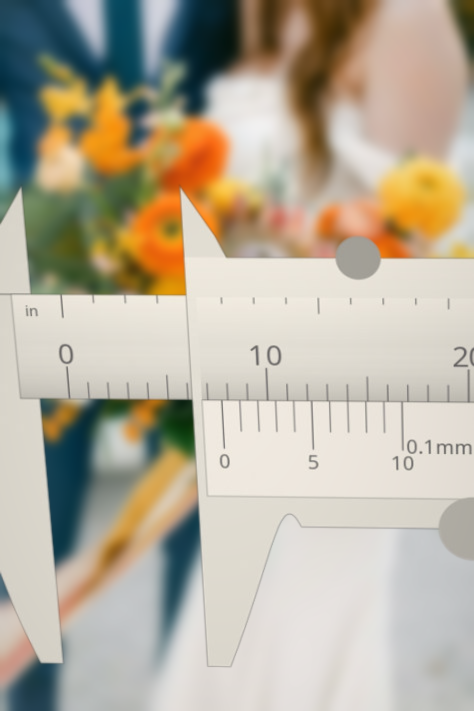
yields 7.7 mm
